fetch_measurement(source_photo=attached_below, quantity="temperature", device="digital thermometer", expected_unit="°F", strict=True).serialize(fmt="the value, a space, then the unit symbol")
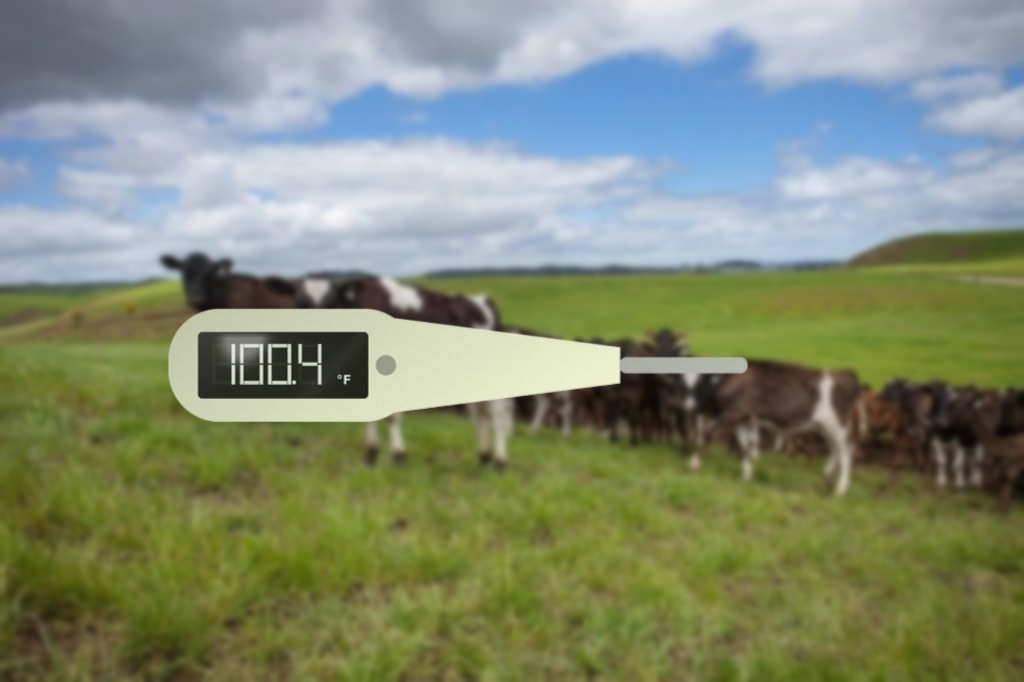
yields 100.4 °F
